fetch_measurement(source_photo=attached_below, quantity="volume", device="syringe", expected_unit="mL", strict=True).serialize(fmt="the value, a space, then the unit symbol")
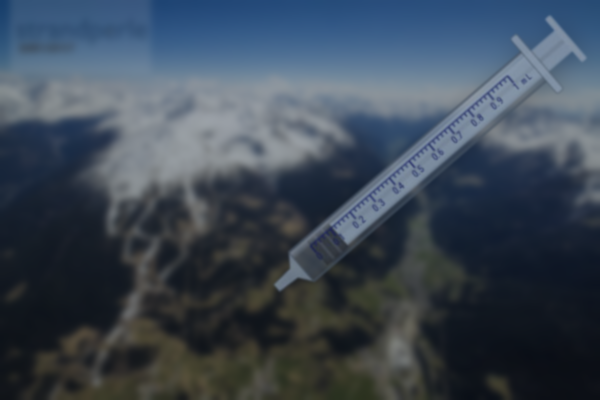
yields 0 mL
